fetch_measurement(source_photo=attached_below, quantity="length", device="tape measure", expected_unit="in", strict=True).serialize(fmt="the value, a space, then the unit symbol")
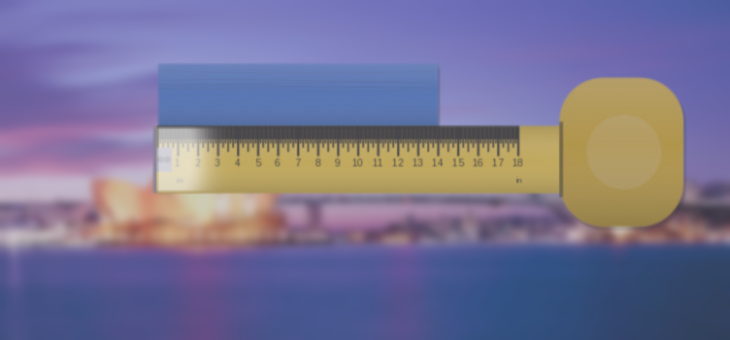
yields 14 in
